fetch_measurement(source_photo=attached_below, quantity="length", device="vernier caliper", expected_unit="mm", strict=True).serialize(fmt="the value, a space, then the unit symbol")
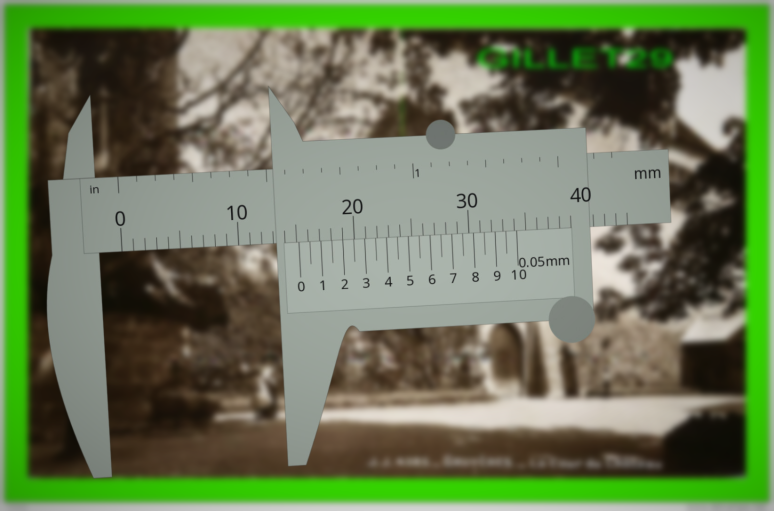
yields 15.2 mm
